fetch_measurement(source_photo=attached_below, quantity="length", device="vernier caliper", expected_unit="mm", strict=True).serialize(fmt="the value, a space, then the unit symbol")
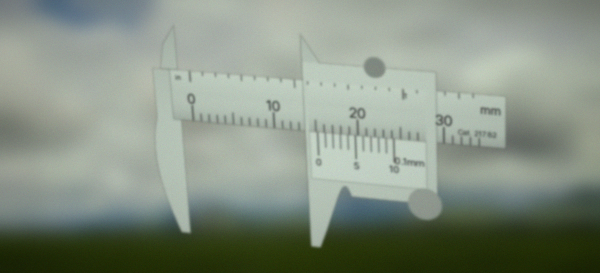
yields 15.2 mm
